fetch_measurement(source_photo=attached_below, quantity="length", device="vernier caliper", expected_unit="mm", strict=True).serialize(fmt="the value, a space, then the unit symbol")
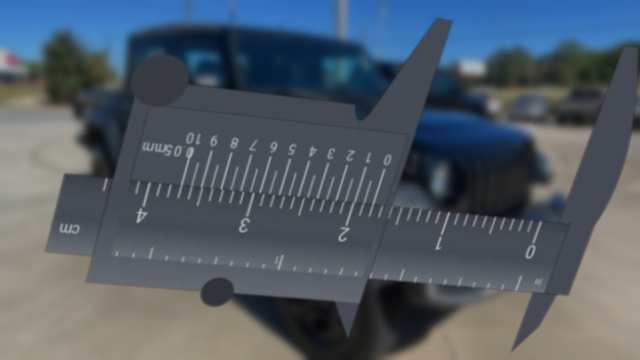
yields 18.0 mm
